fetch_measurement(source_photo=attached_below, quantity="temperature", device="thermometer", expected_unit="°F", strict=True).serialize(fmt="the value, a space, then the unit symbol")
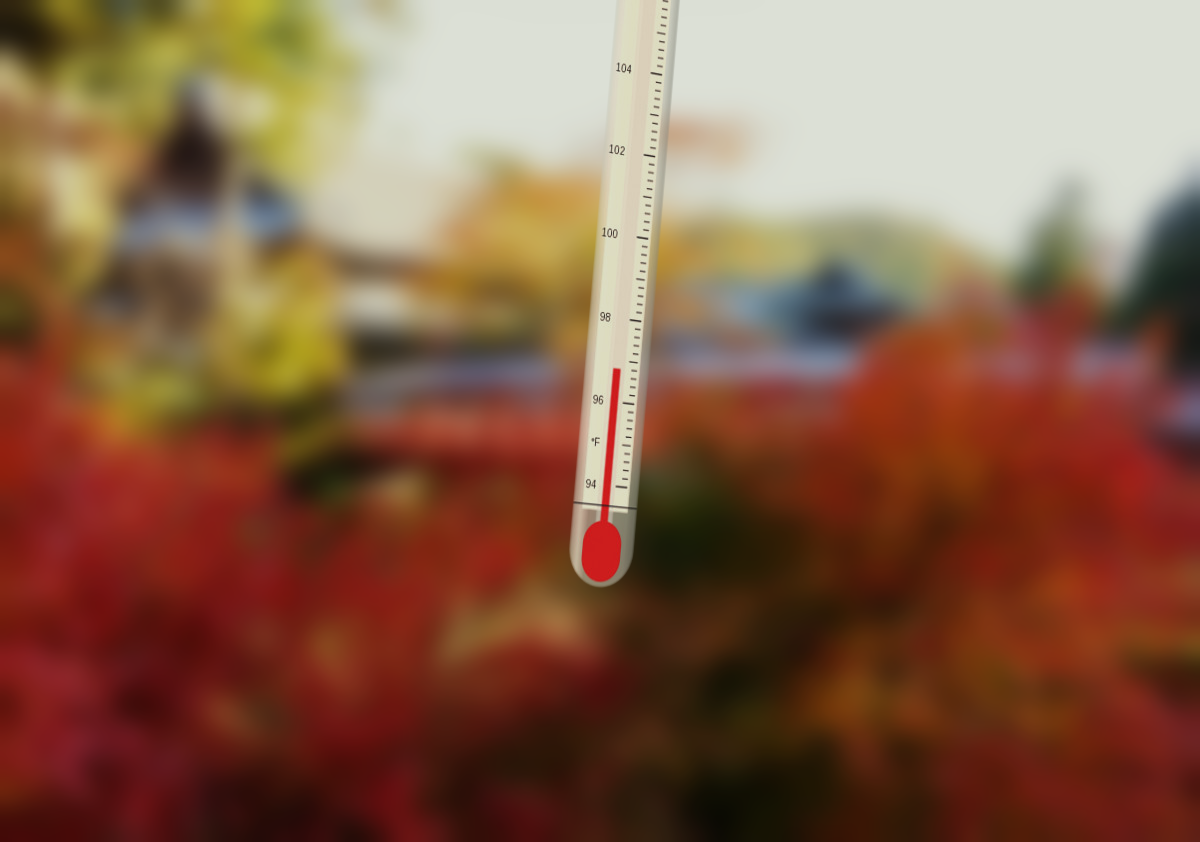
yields 96.8 °F
